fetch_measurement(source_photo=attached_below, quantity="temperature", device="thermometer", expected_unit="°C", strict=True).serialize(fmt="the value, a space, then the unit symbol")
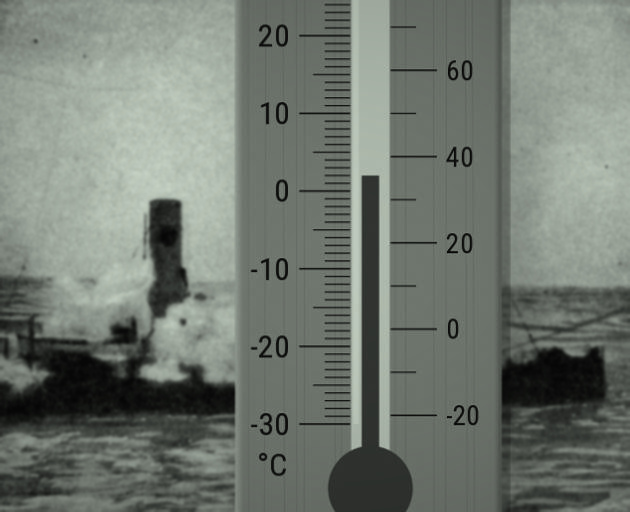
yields 2 °C
